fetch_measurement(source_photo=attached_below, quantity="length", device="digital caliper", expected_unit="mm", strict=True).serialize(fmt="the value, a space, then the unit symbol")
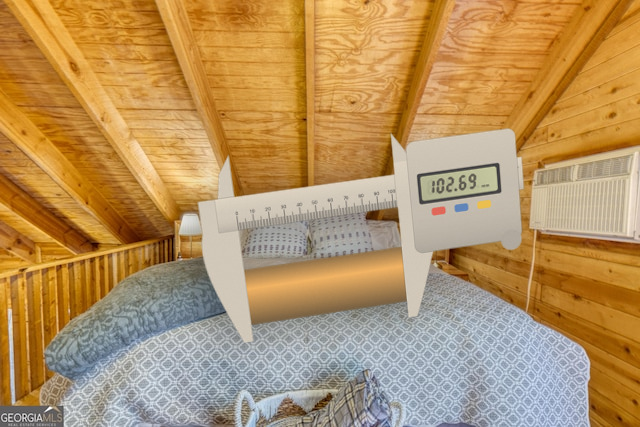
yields 102.69 mm
